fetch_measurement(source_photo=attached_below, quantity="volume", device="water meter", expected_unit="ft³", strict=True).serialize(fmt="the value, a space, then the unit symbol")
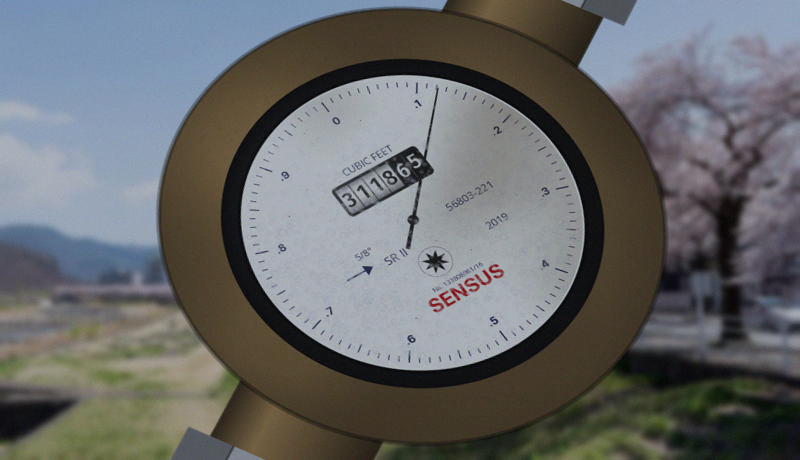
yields 311865.12 ft³
